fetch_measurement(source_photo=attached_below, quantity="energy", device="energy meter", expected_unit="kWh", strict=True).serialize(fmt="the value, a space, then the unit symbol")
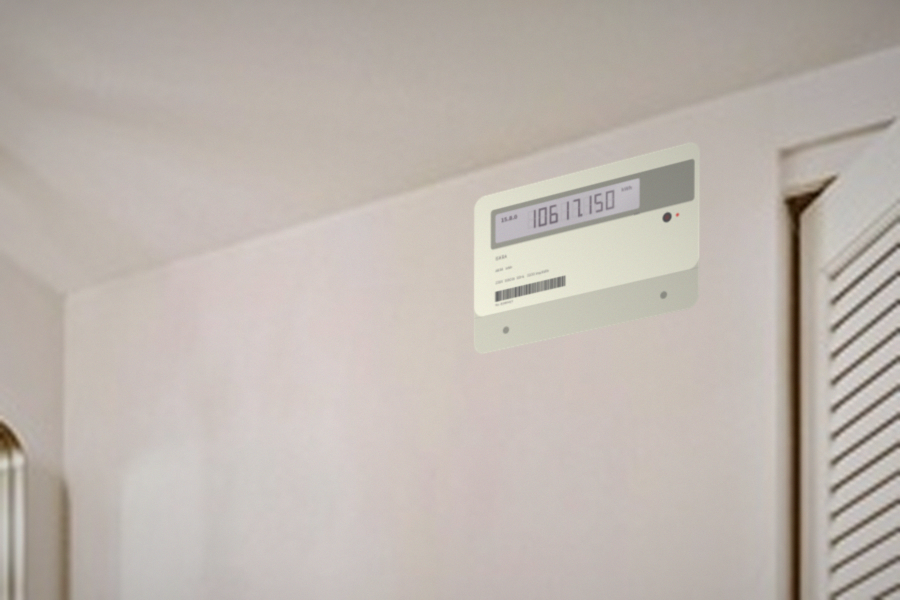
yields 10617.150 kWh
